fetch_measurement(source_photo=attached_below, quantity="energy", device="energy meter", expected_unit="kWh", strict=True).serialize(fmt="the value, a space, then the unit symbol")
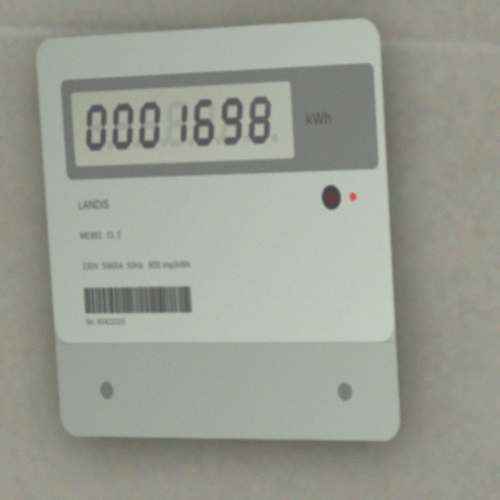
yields 1698 kWh
